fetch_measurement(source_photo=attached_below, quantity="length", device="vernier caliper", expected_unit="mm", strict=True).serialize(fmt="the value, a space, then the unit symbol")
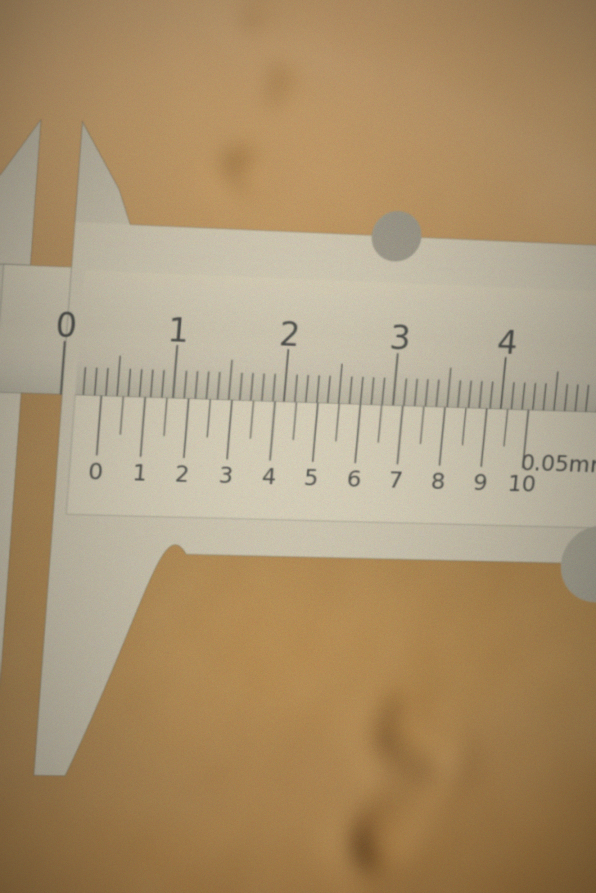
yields 3.6 mm
